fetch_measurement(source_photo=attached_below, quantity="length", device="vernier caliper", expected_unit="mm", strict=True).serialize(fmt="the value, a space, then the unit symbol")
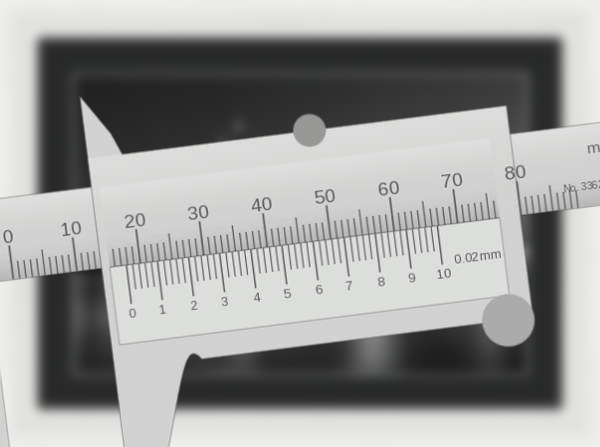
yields 17.8 mm
